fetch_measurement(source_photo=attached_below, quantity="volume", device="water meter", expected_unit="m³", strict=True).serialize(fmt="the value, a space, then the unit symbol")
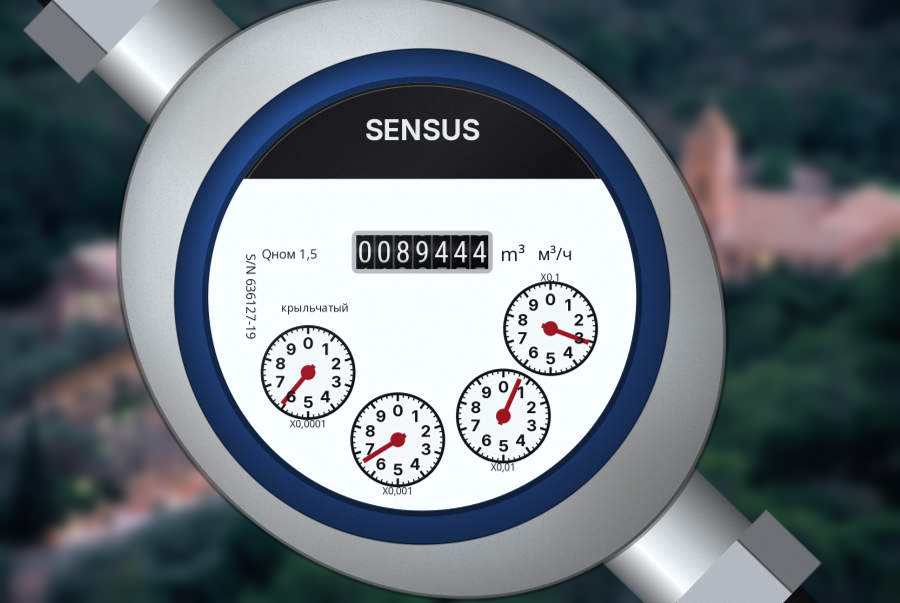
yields 89444.3066 m³
